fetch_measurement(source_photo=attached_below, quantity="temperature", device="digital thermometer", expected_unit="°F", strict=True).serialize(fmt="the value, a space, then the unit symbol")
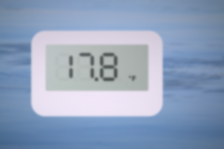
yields 17.8 °F
